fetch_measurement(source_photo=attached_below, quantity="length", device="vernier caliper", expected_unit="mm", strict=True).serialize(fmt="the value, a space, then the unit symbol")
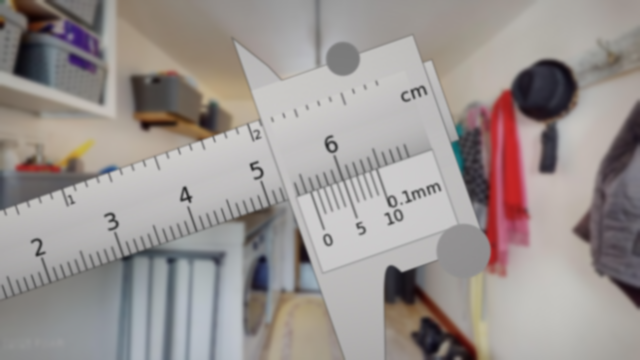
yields 55.6 mm
